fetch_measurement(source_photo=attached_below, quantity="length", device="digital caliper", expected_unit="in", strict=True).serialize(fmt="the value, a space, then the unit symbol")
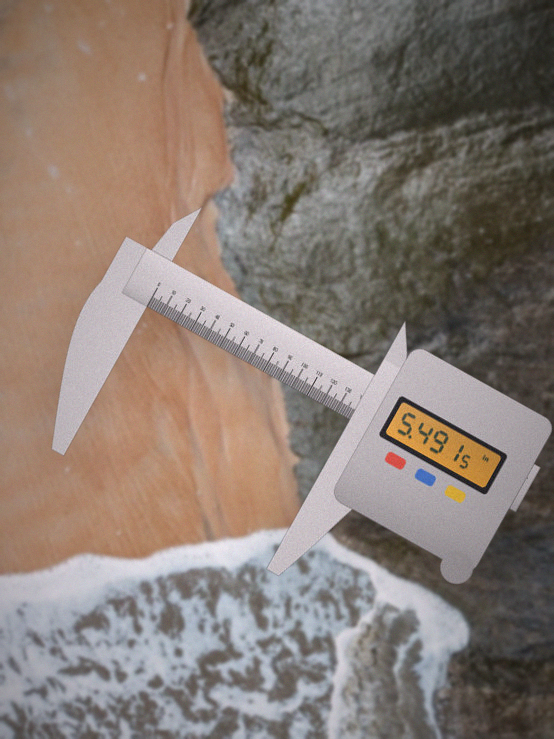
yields 5.4915 in
